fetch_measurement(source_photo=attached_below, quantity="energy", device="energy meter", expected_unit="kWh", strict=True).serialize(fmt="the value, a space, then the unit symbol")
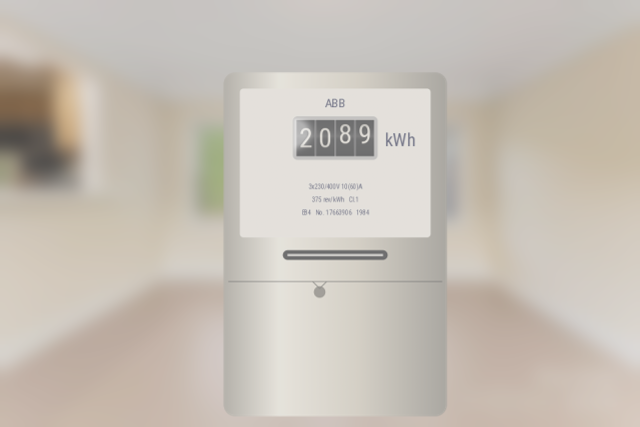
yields 2089 kWh
